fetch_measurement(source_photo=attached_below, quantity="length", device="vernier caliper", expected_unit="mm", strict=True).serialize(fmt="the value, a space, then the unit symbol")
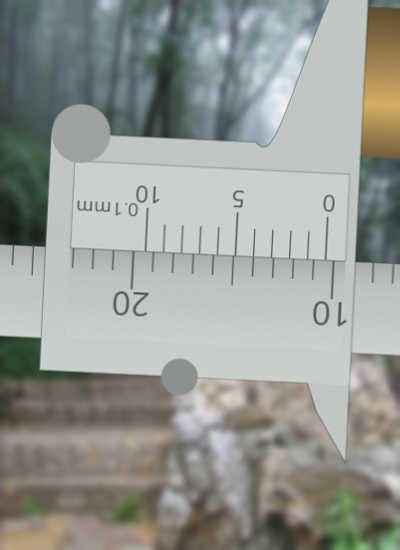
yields 10.4 mm
